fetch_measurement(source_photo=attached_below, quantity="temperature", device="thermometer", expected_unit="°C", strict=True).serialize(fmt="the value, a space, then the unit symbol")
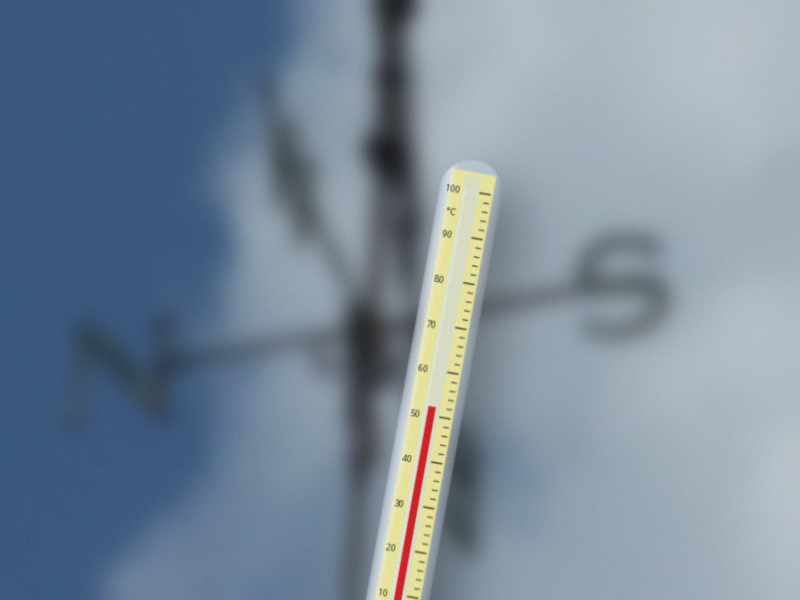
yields 52 °C
